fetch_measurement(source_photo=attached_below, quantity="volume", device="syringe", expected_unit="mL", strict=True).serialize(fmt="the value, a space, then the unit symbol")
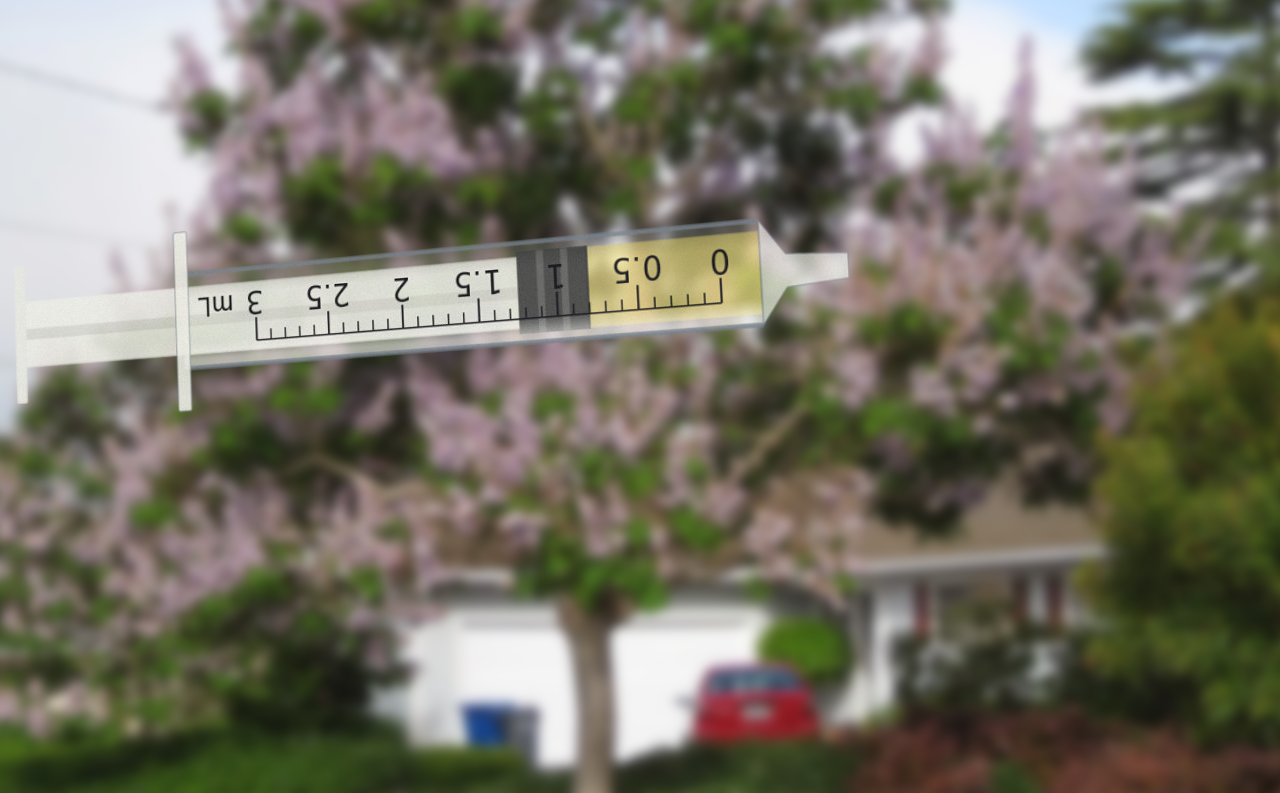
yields 0.8 mL
